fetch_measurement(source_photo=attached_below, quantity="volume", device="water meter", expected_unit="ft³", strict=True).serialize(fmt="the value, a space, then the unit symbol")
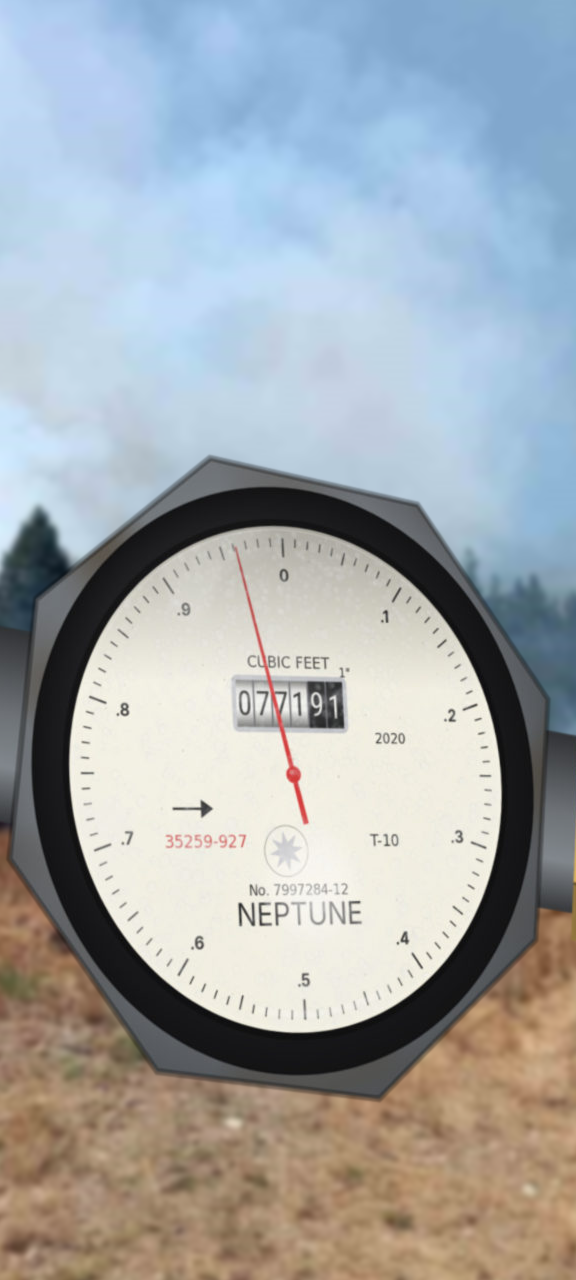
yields 77190.96 ft³
